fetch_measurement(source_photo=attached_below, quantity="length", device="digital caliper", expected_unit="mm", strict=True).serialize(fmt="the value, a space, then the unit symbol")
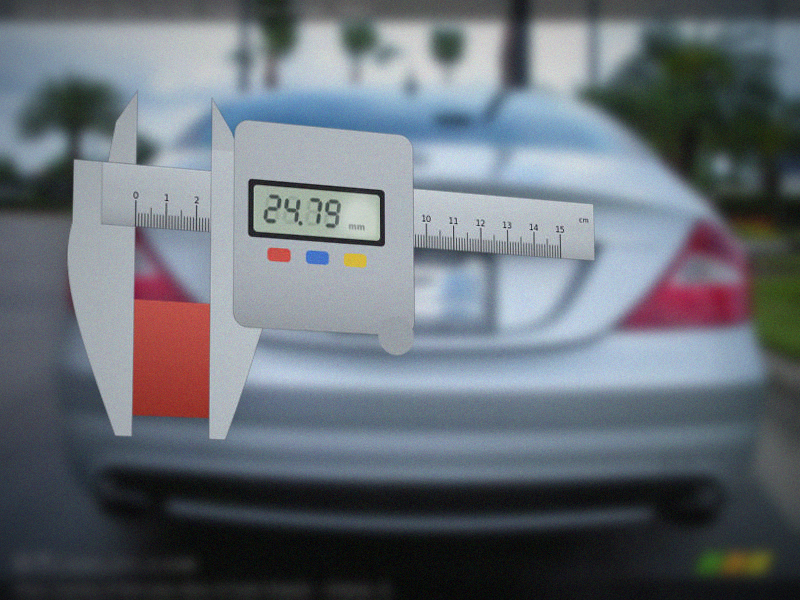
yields 24.79 mm
